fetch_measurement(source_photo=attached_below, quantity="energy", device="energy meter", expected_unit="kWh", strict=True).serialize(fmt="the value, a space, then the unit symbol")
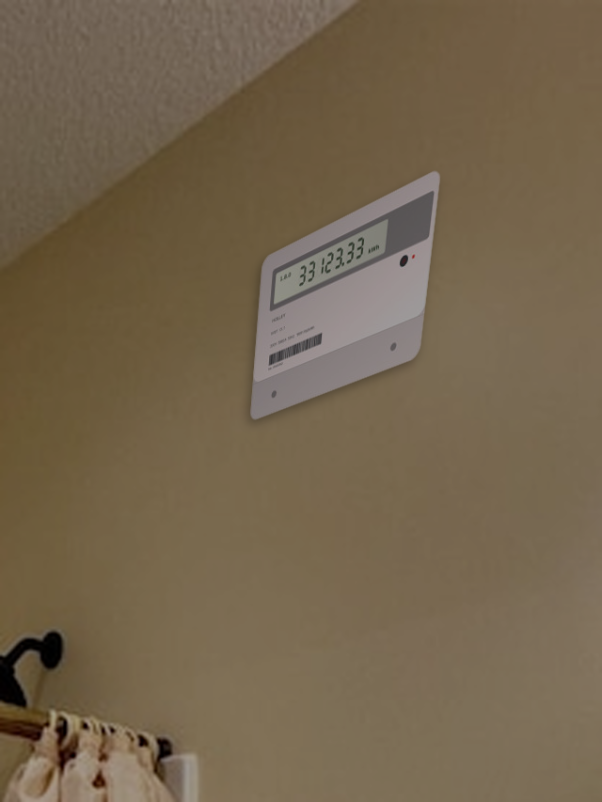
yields 33123.33 kWh
